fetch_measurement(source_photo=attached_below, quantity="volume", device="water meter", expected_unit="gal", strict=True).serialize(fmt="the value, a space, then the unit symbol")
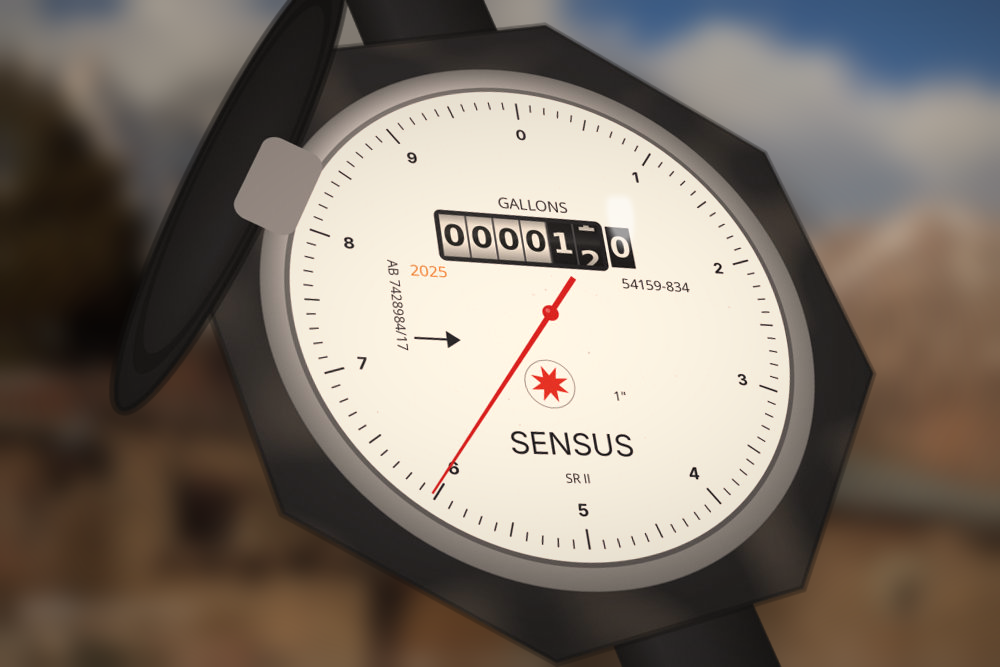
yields 116.0 gal
